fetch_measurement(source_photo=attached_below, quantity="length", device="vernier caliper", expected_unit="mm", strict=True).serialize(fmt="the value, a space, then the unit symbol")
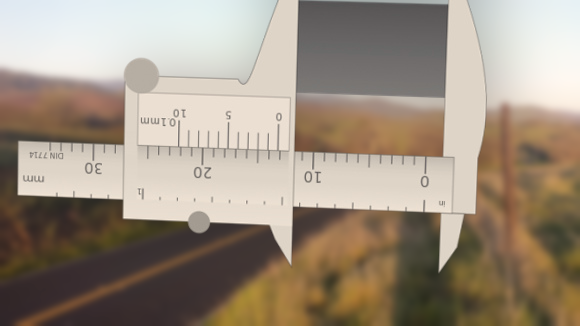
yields 13.2 mm
